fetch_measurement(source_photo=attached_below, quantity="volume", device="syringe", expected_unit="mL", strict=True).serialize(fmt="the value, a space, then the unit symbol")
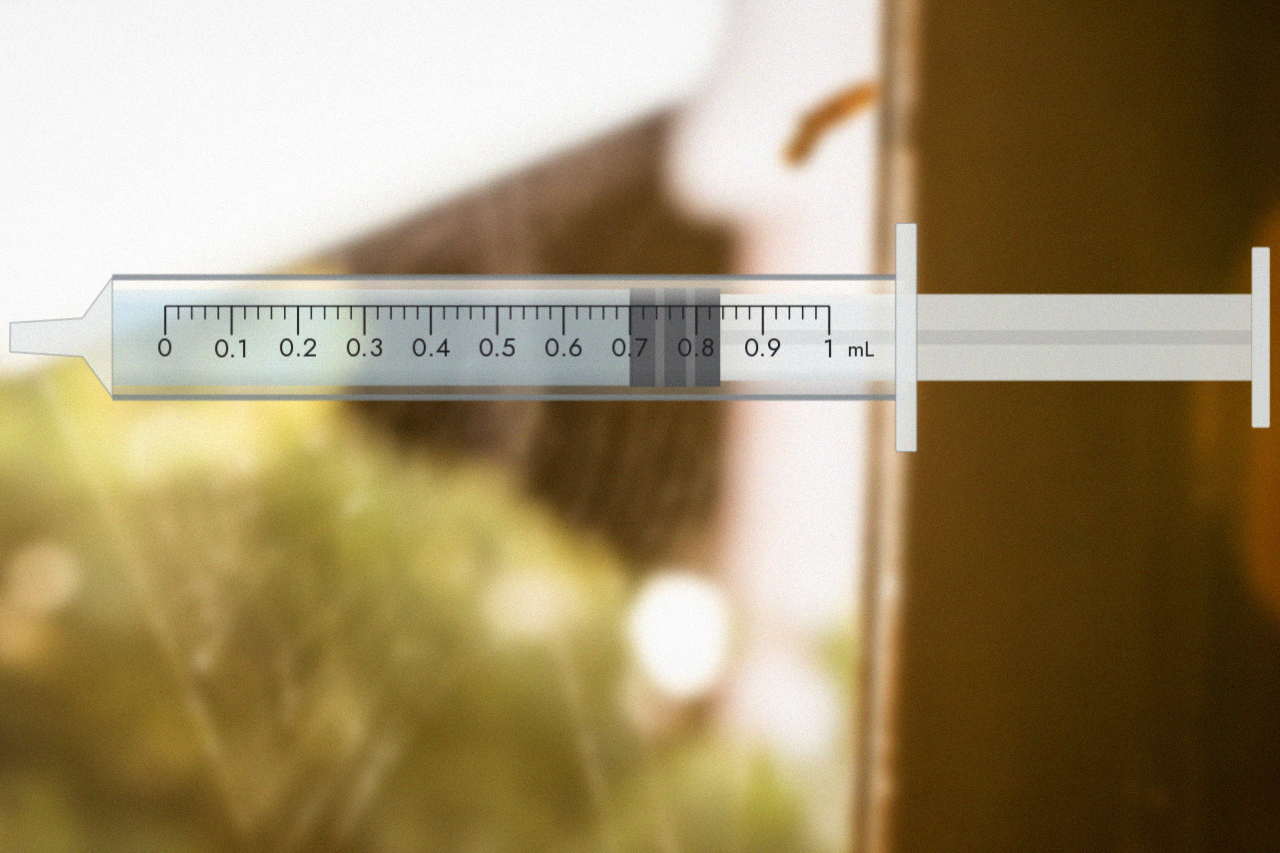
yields 0.7 mL
